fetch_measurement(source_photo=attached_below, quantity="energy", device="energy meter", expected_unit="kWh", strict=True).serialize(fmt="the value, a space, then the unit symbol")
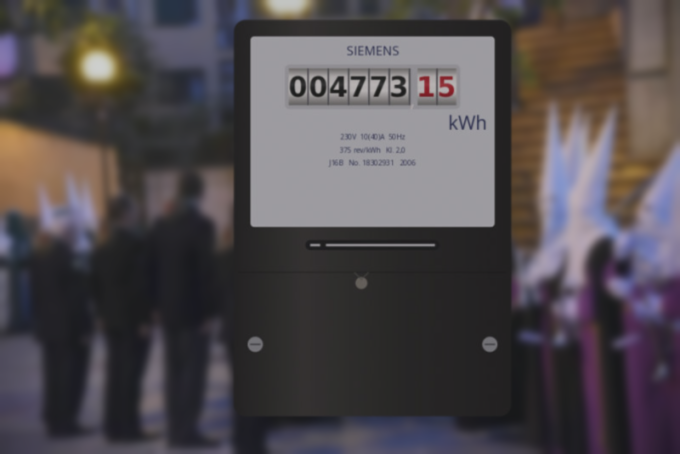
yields 4773.15 kWh
